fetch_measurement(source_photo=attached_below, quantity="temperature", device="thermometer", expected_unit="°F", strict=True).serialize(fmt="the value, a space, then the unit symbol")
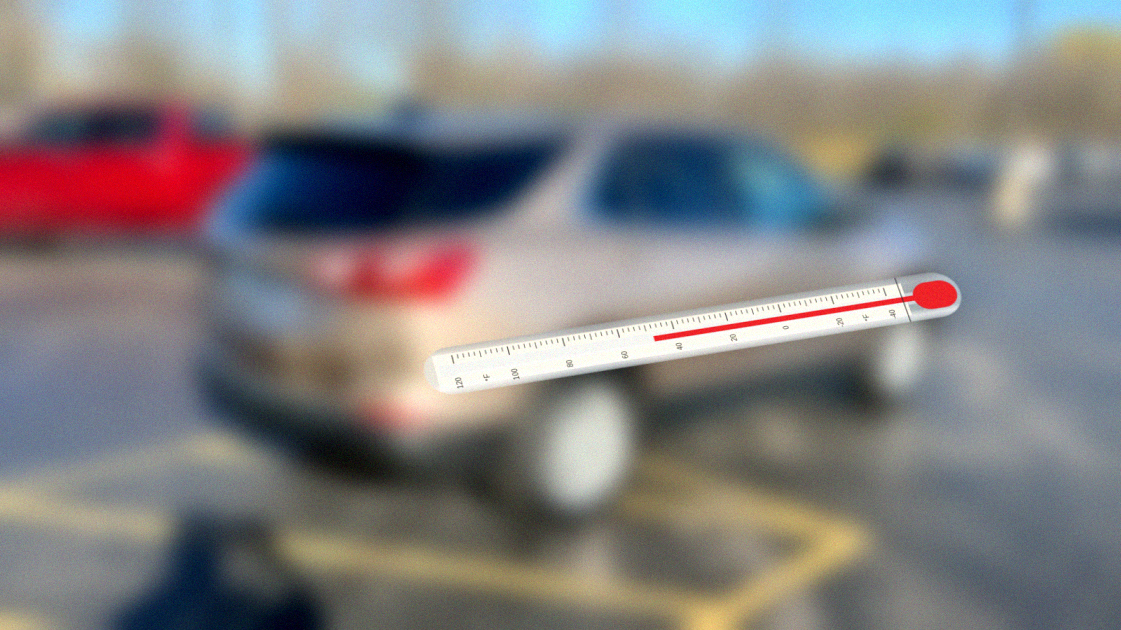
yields 48 °F
